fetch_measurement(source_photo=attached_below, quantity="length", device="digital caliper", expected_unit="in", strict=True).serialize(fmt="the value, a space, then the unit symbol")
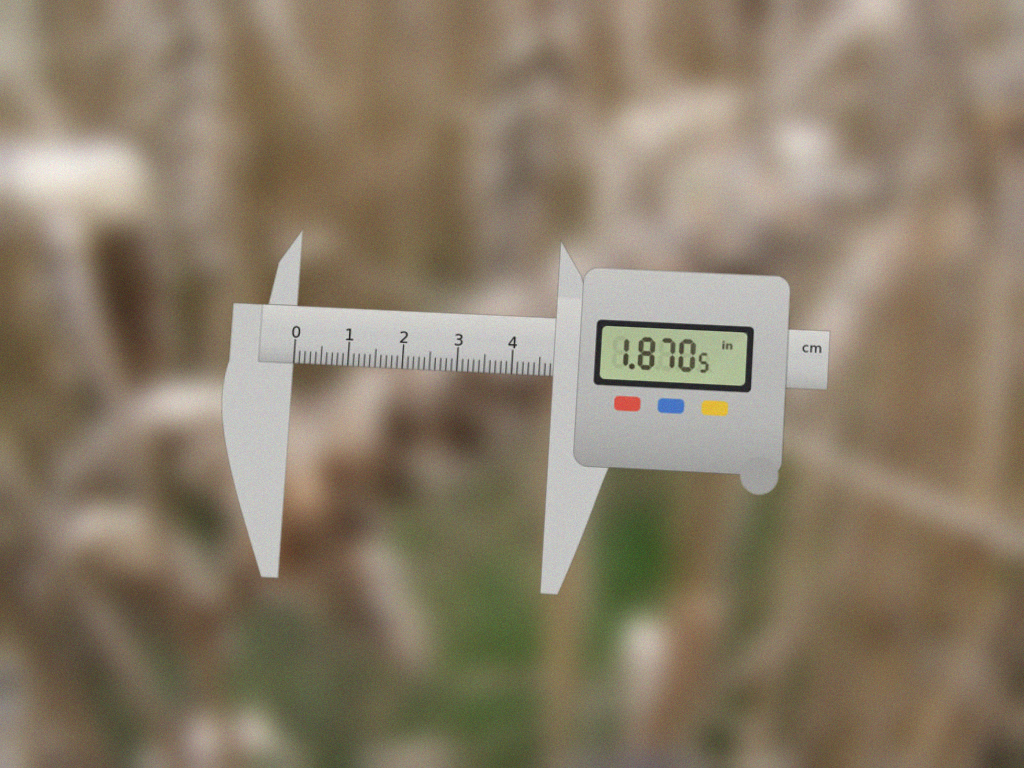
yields 1.8705 in
